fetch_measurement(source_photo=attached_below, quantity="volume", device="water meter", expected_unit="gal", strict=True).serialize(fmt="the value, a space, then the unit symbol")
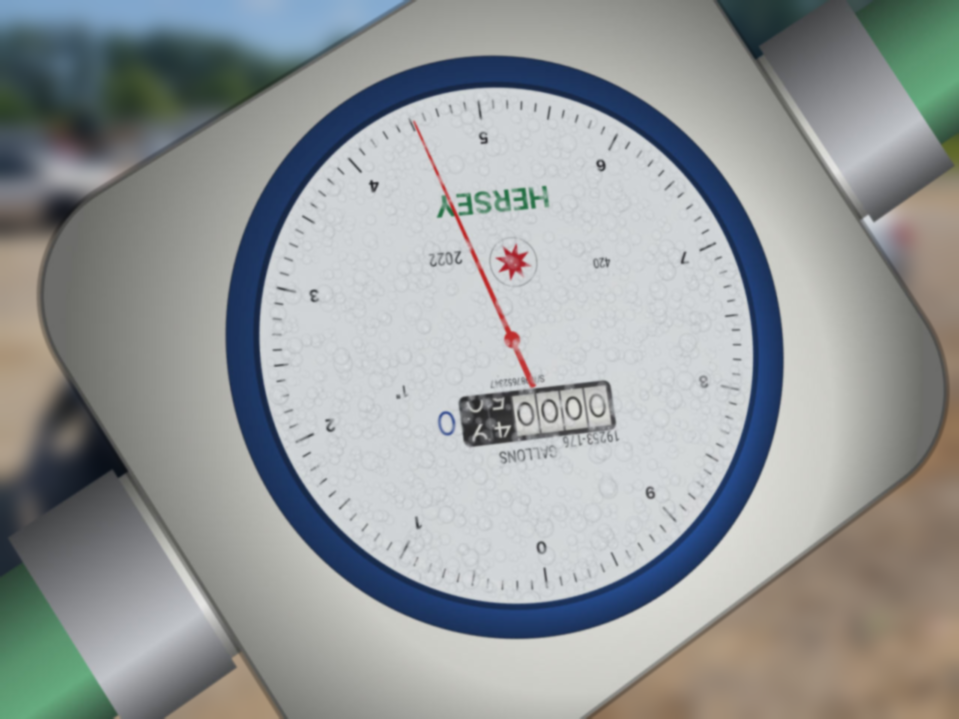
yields 494.5 gal
